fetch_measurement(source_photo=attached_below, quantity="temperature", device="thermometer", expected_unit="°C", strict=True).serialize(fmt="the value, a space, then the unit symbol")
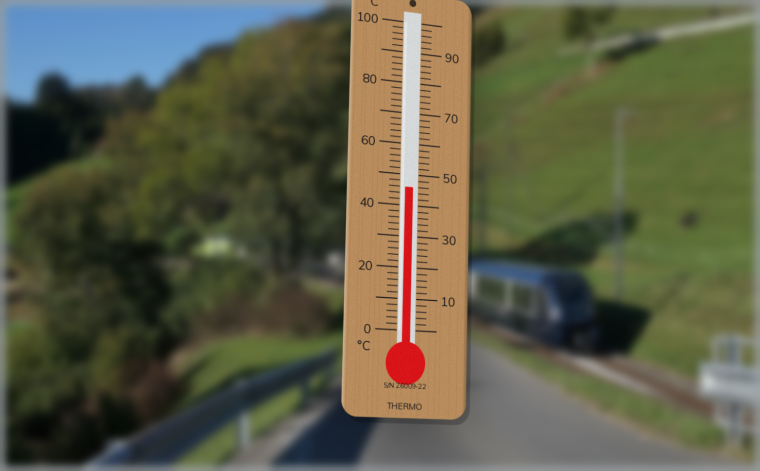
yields 46 °C
